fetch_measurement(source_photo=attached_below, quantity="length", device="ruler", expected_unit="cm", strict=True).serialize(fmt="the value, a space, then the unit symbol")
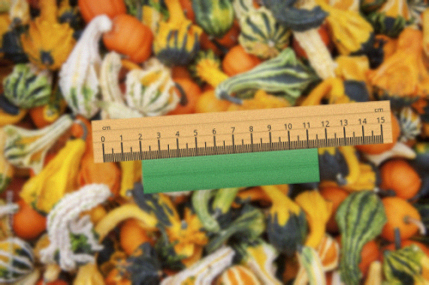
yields 9.5 cm
